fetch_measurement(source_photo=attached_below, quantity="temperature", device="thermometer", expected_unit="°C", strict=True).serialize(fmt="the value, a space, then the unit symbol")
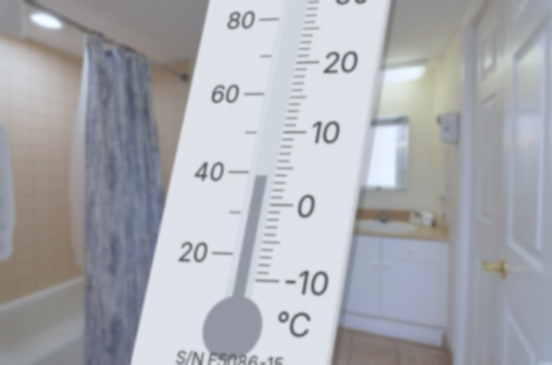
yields 4 °C
